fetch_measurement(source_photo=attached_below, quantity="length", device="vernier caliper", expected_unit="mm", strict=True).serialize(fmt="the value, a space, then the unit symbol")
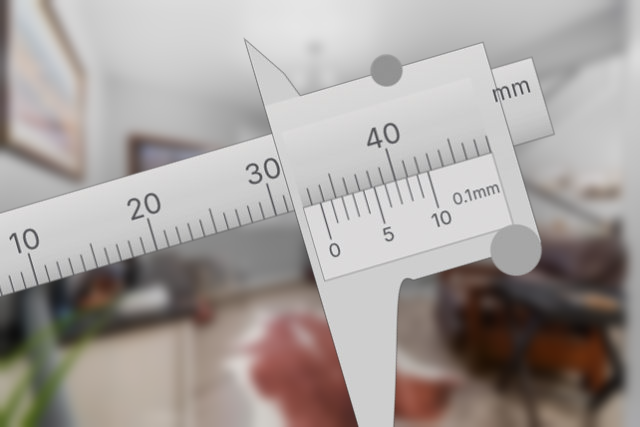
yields 33.7 mm
